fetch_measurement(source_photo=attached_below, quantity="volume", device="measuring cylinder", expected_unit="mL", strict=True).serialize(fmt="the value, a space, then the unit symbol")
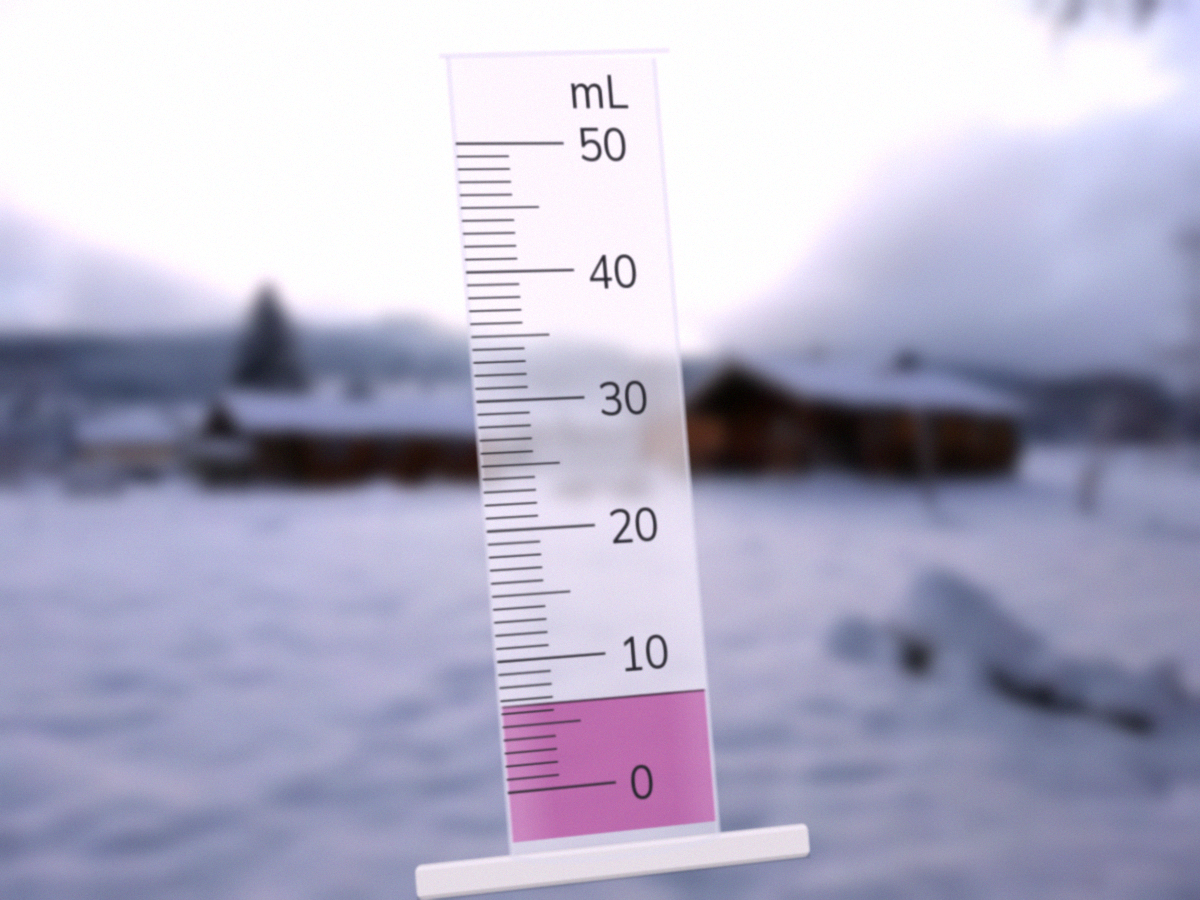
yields 6.5 mL
